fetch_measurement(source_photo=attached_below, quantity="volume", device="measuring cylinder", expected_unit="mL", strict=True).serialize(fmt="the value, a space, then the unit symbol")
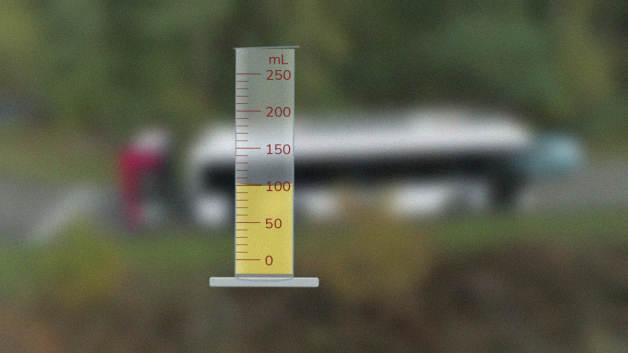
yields 100 mL
